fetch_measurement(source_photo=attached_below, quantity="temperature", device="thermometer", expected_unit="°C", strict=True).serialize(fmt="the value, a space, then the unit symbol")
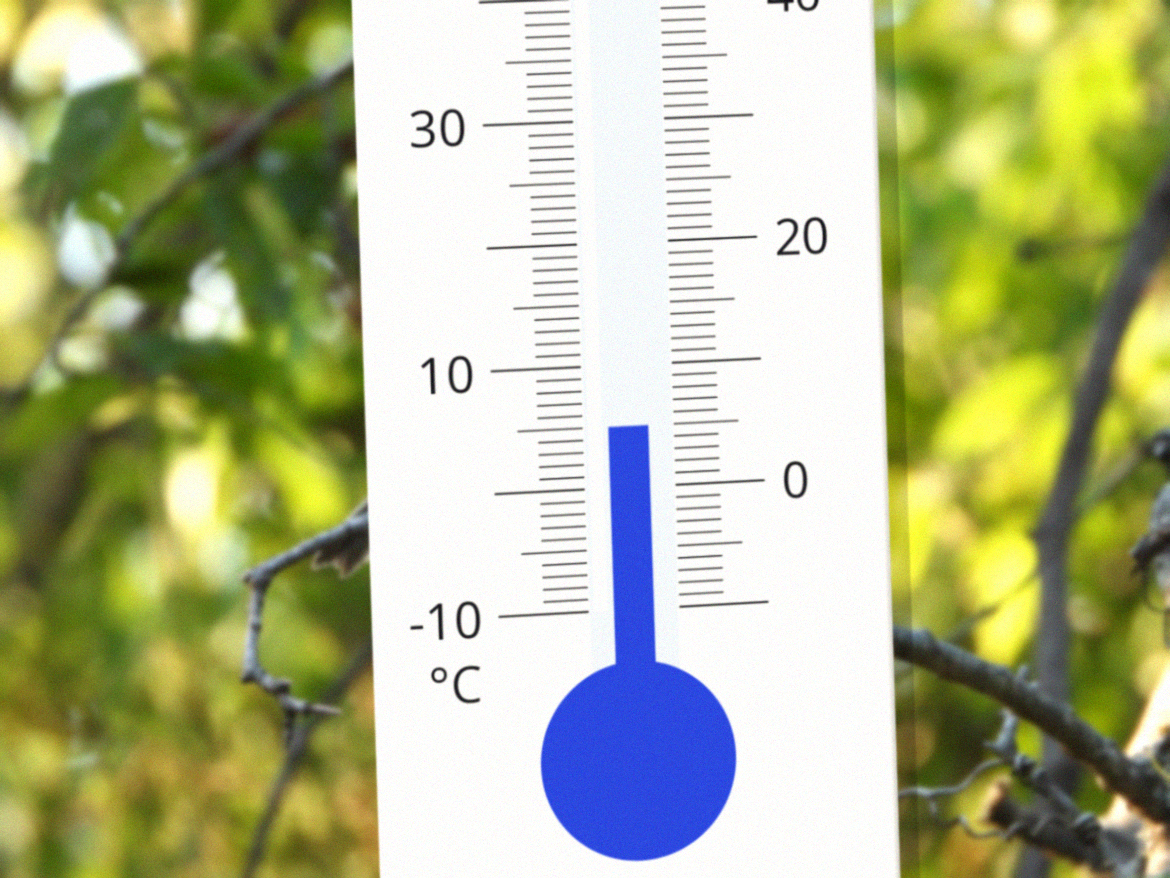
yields 5 °C
